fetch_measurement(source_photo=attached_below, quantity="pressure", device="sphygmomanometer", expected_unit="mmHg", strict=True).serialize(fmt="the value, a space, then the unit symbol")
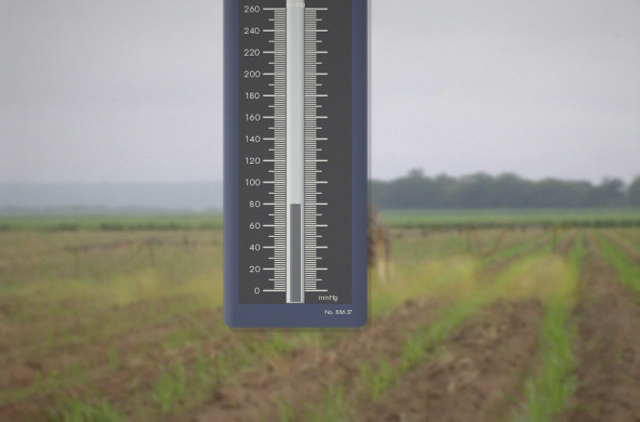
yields 80 mmHg
